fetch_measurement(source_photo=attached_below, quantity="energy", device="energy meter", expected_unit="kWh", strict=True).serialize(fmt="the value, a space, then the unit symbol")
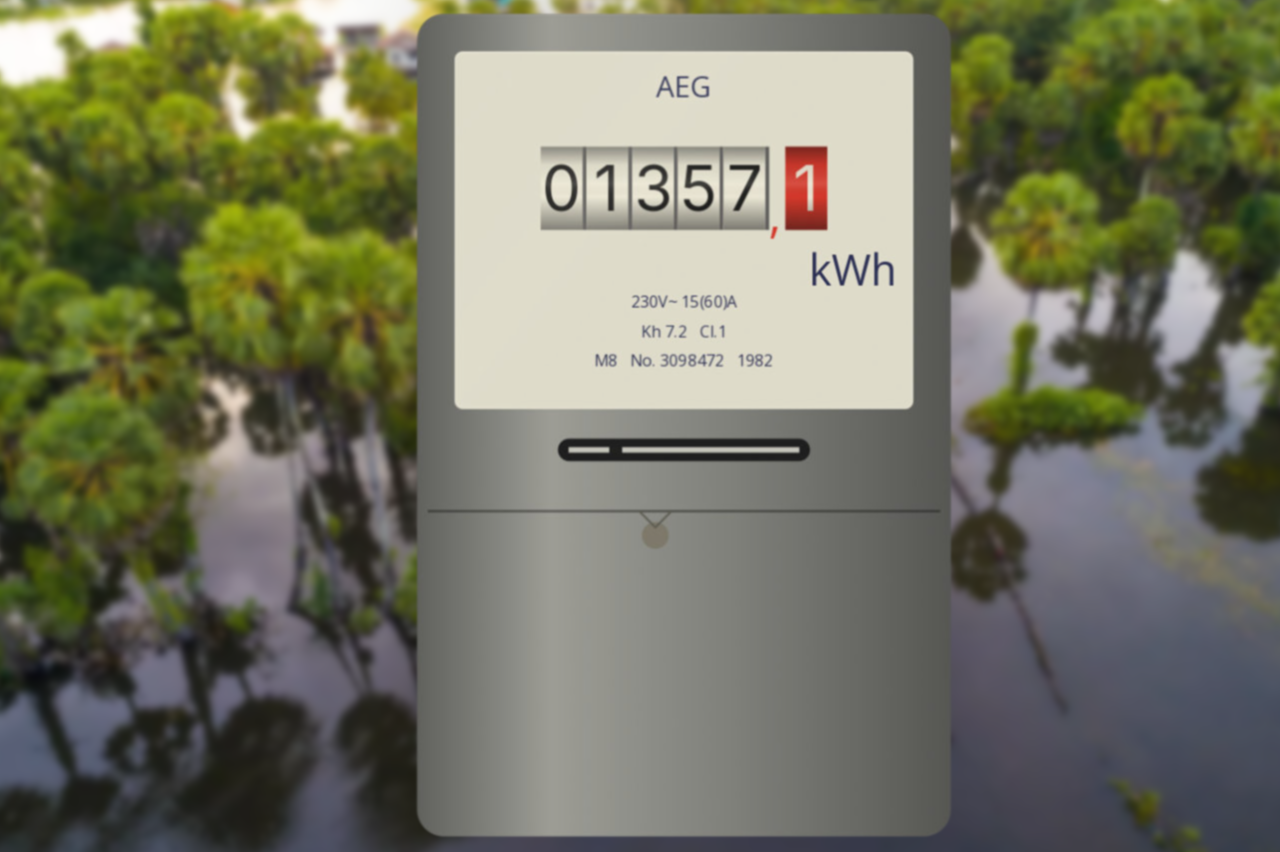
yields 1357.1 kWh
